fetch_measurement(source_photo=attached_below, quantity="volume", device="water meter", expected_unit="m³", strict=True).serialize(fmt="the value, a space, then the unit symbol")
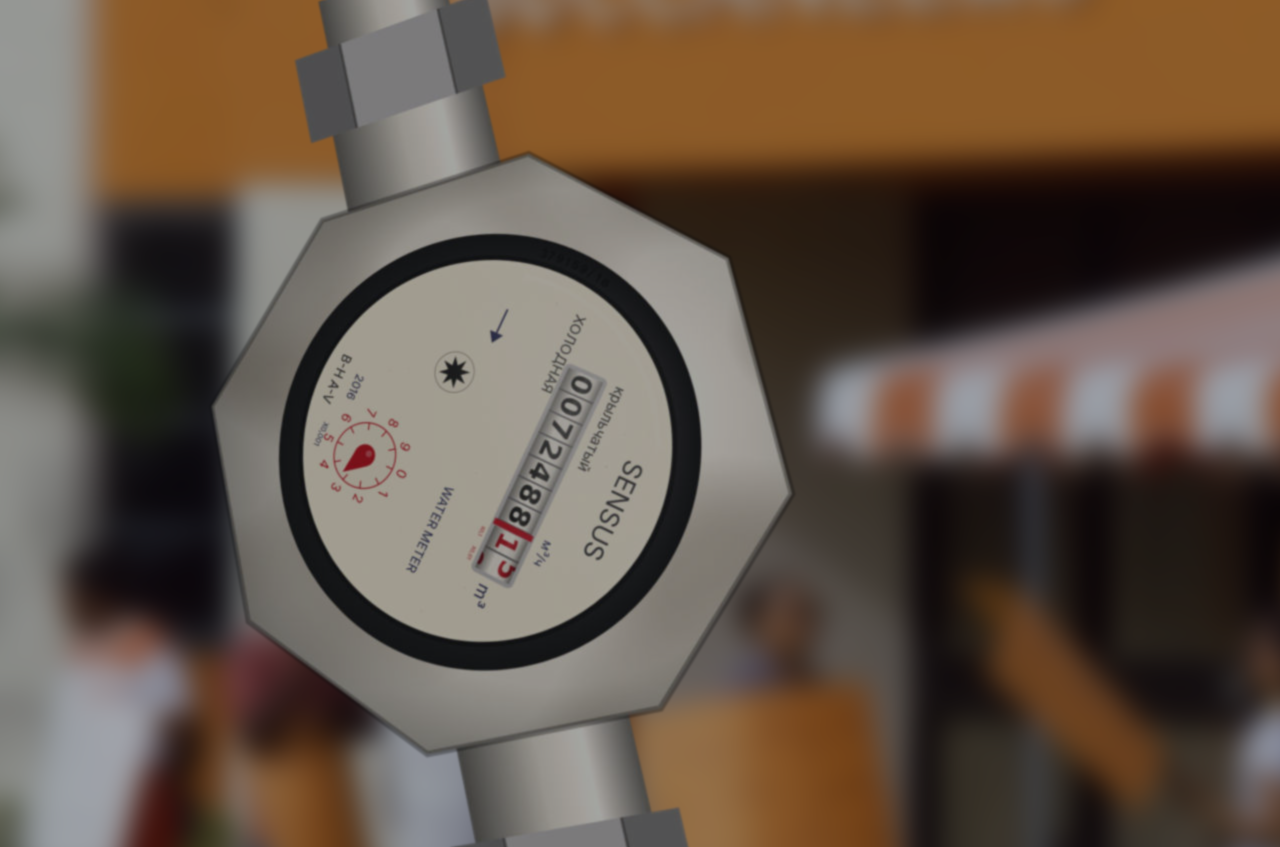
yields 72488.153 m³
